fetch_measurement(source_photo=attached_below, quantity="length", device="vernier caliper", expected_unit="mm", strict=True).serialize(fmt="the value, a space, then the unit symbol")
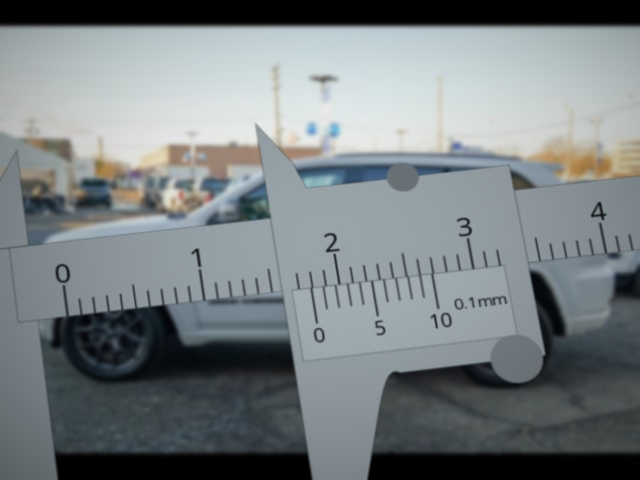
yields 17.9 mm
